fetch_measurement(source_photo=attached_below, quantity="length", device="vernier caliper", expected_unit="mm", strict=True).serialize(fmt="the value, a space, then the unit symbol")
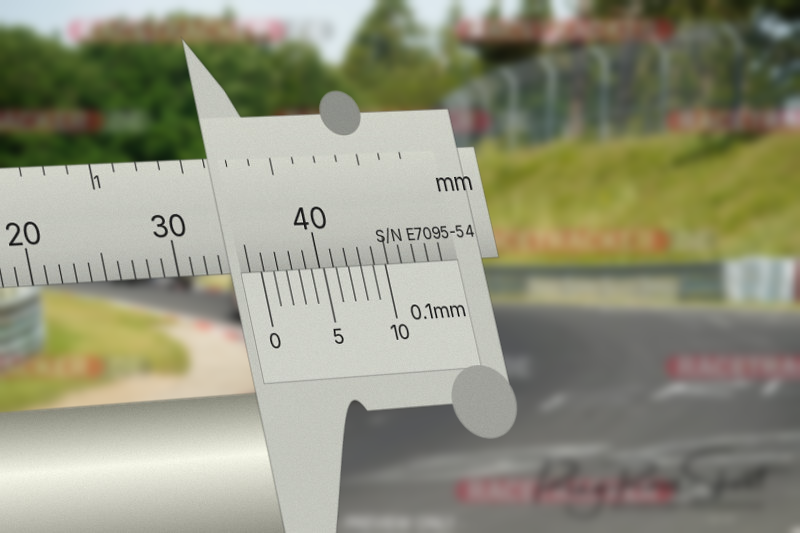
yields 35.8 mm
